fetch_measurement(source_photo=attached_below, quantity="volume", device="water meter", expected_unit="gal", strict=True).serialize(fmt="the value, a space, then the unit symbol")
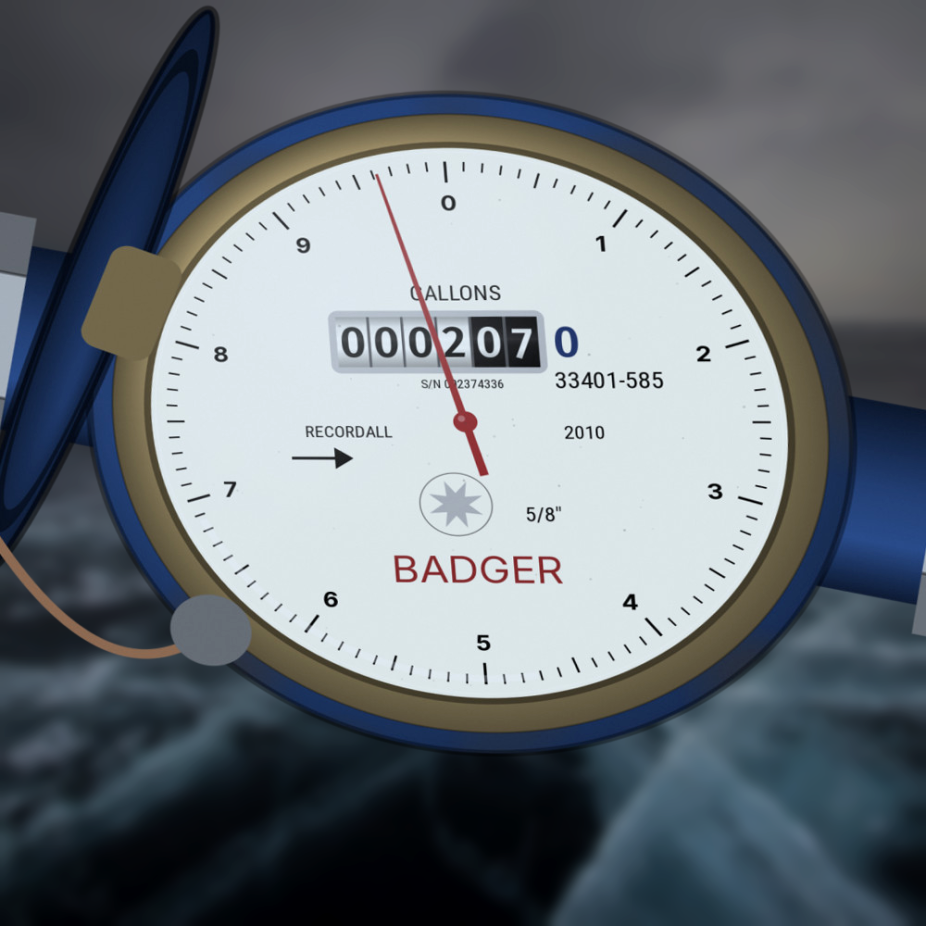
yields 2069.6 gal
